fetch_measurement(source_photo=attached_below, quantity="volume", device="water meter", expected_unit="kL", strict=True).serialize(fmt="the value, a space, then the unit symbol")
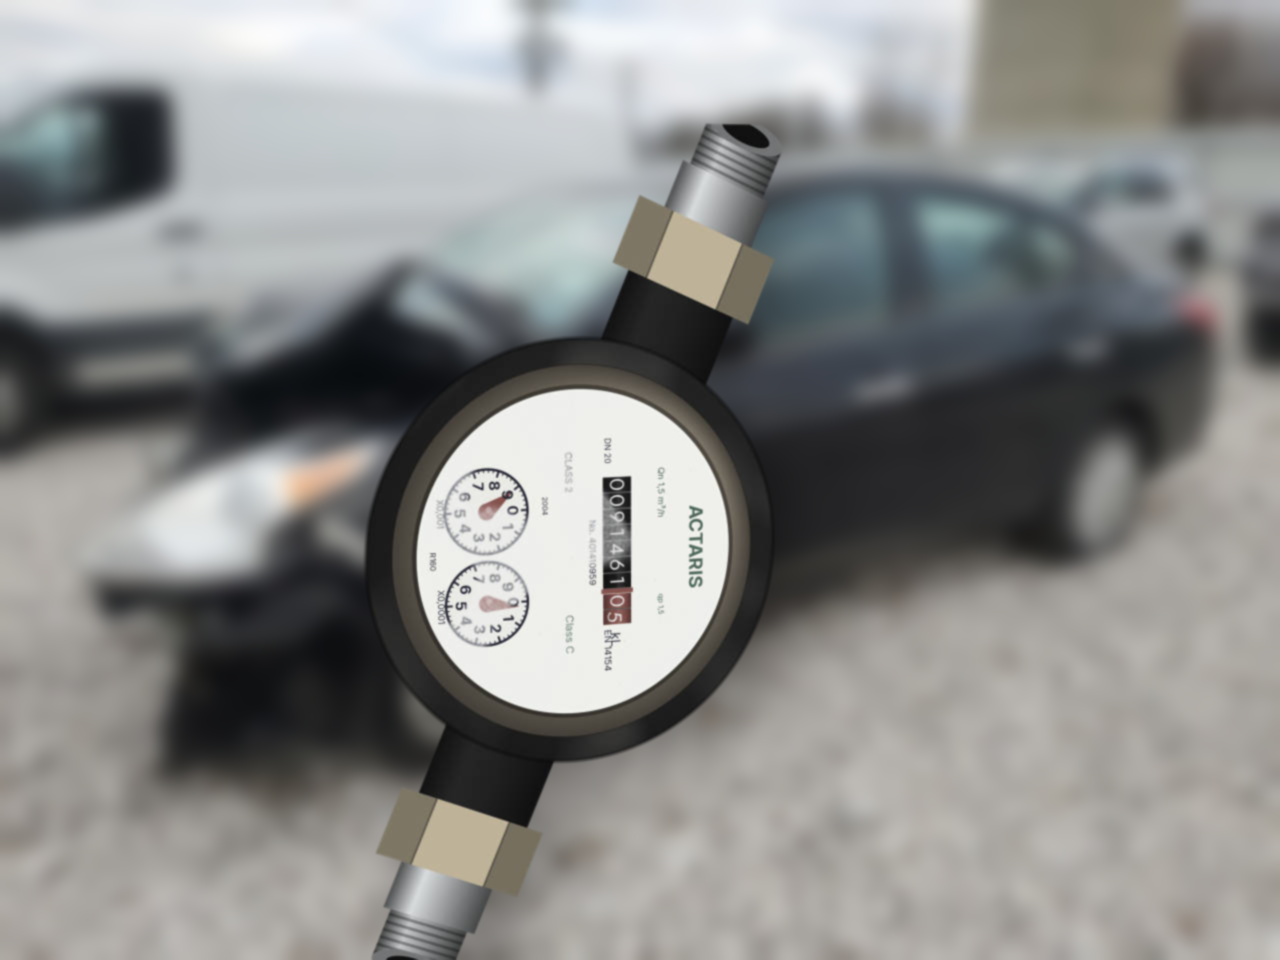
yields 91461.0490 kL
